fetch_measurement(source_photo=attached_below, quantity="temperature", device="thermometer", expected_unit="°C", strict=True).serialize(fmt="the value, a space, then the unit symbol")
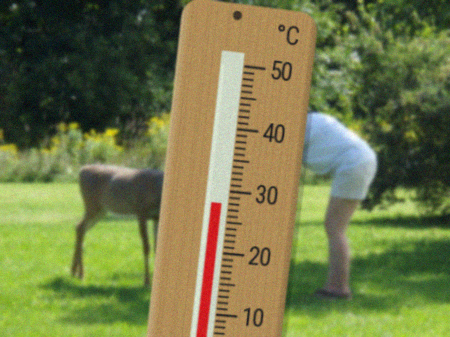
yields 28 °C
